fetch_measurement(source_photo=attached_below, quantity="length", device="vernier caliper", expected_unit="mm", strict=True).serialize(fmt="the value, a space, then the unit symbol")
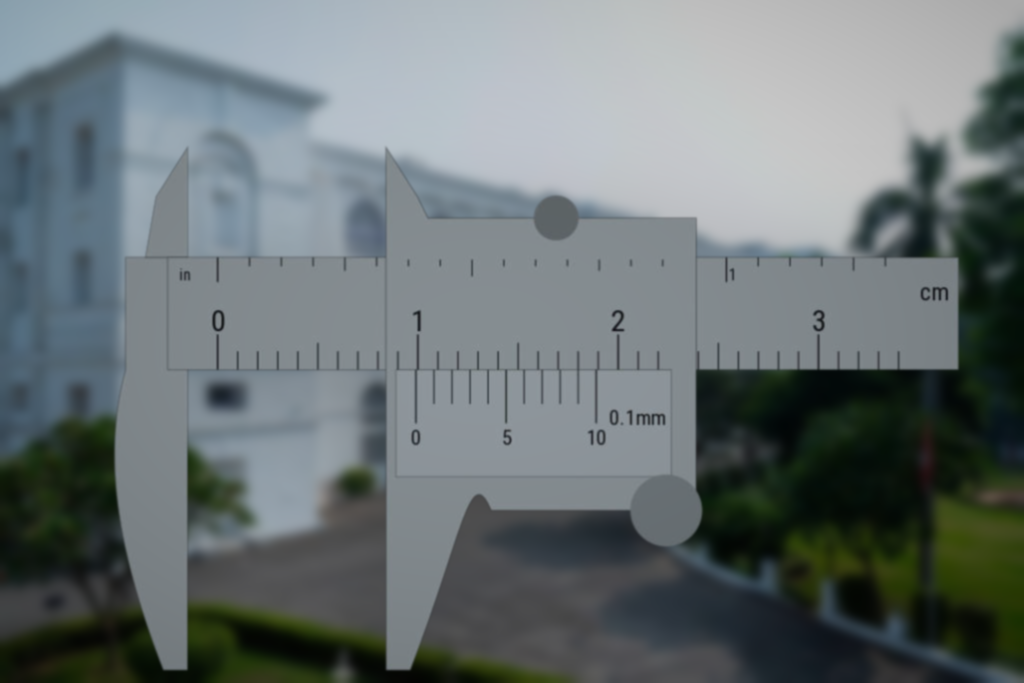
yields 9.9 mm
